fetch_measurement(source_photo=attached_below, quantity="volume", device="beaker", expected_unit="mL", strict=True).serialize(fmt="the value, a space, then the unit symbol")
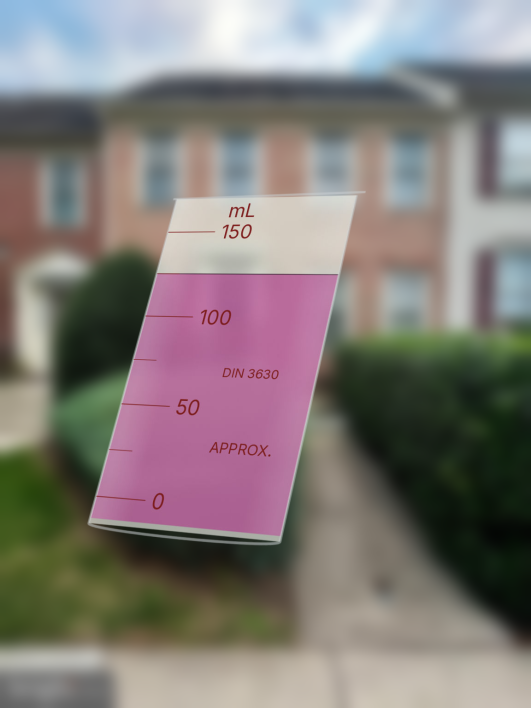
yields 125 mL
